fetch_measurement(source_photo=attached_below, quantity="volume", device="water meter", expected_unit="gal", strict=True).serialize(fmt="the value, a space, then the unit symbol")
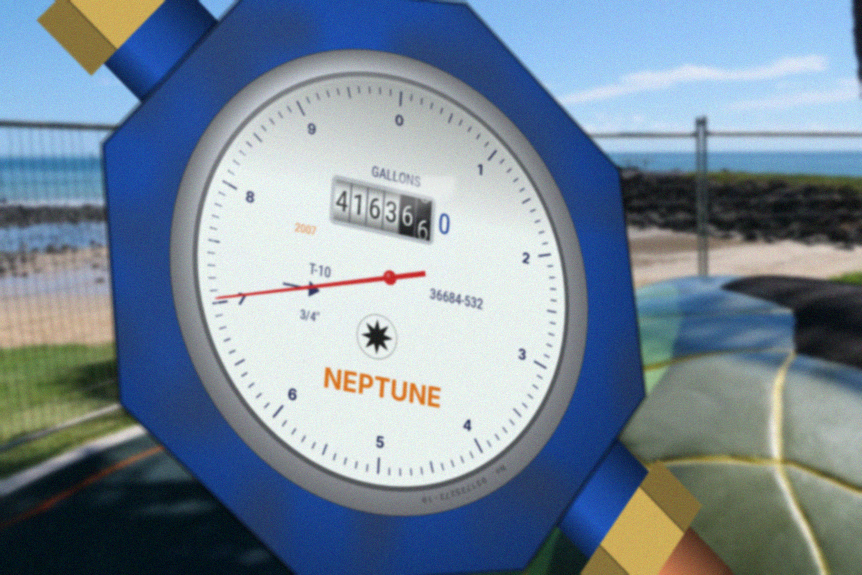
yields 4163657.0 gal
